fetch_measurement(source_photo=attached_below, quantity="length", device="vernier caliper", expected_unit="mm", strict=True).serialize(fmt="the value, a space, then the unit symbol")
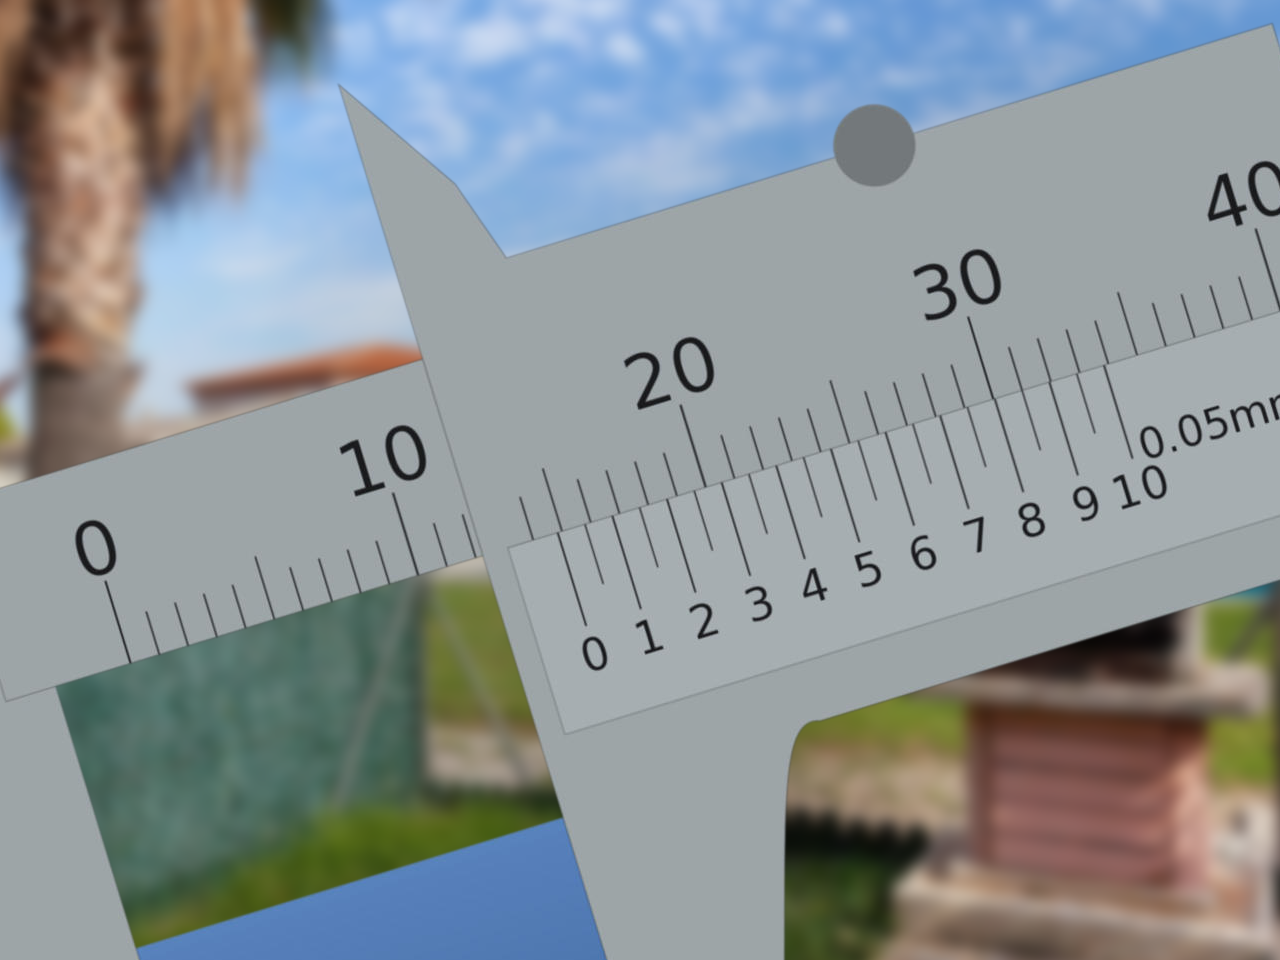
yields 14.85 mm
